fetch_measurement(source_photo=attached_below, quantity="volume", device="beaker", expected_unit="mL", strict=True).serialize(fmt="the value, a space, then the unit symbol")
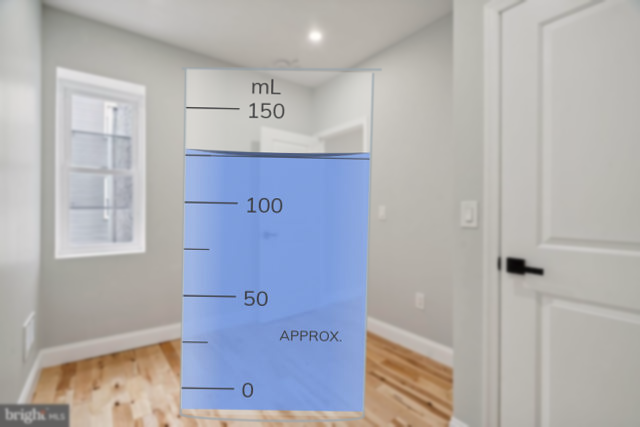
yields 125 mL
